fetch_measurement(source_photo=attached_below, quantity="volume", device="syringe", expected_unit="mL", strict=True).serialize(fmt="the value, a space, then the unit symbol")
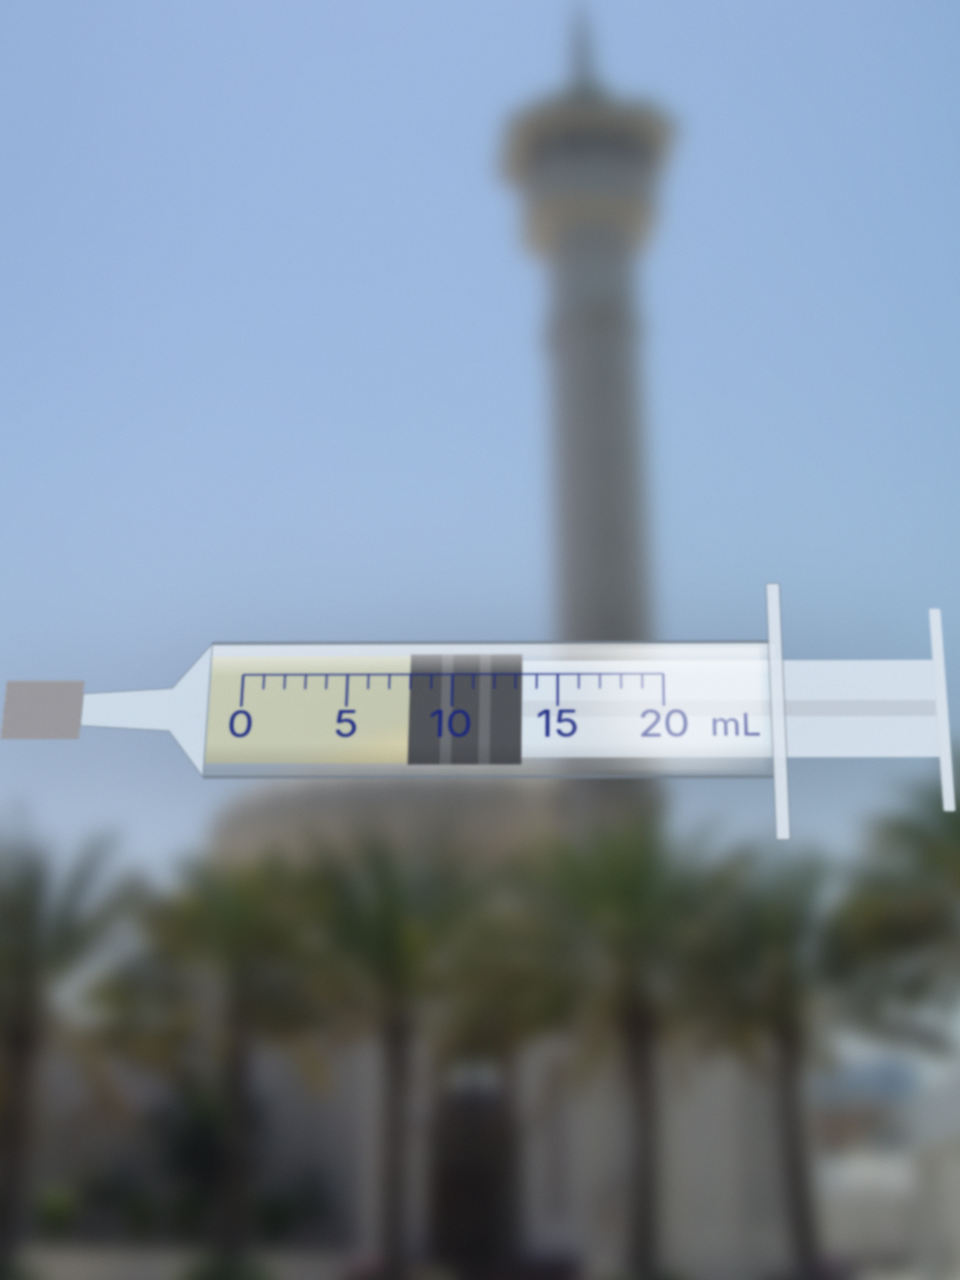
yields 8 mL
